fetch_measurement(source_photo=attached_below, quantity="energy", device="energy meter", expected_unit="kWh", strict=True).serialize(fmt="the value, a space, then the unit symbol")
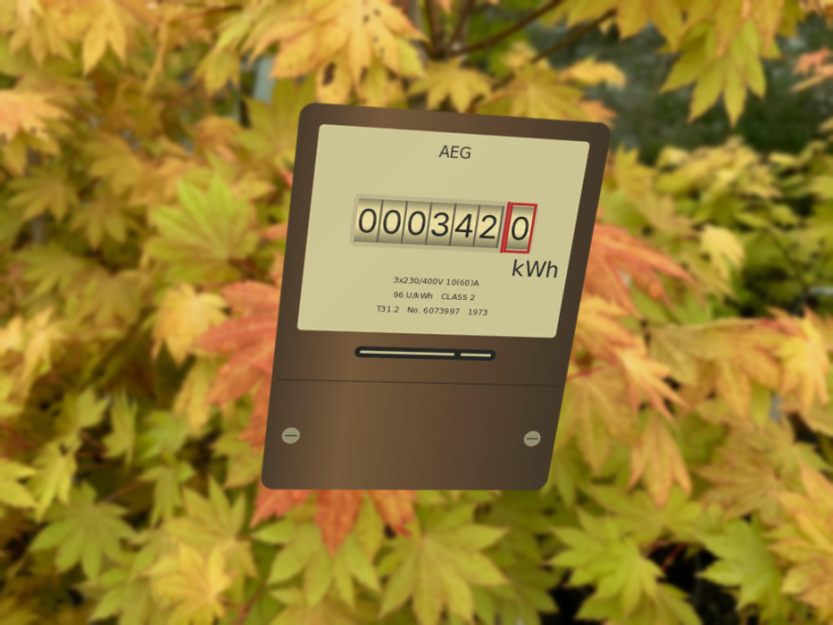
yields 342.0 kWh
